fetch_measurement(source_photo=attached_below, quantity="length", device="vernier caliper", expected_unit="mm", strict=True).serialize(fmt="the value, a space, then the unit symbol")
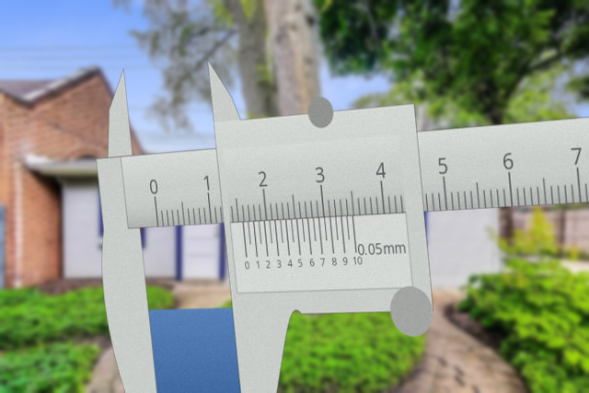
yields 15.8 mm
